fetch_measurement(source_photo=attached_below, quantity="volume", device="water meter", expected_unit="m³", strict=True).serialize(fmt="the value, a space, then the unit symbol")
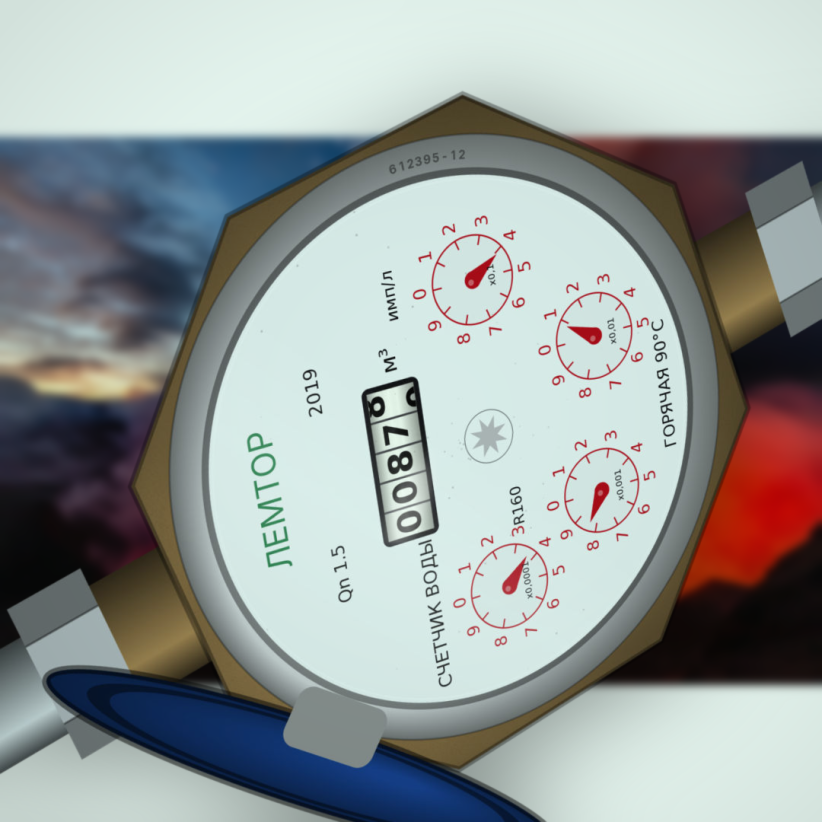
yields 878.4083 m³
